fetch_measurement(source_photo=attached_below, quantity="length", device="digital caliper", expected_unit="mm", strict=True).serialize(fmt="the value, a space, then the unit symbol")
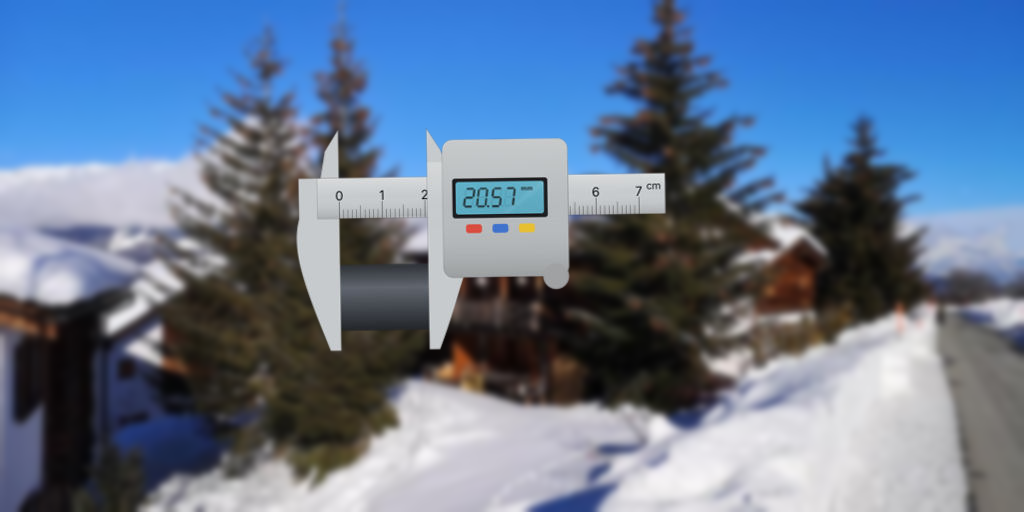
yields 20.57 mm
